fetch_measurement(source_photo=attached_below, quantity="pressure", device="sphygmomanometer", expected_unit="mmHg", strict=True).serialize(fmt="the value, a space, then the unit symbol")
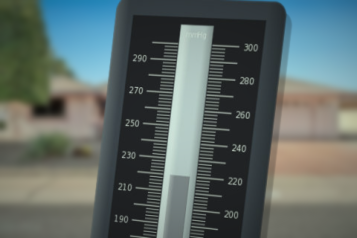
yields 220 mmHg
